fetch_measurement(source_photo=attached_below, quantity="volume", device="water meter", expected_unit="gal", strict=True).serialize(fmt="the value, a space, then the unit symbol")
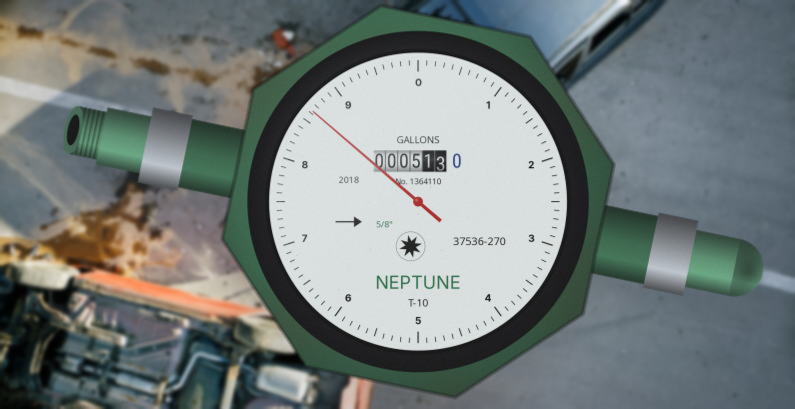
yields 5128.6 gal
